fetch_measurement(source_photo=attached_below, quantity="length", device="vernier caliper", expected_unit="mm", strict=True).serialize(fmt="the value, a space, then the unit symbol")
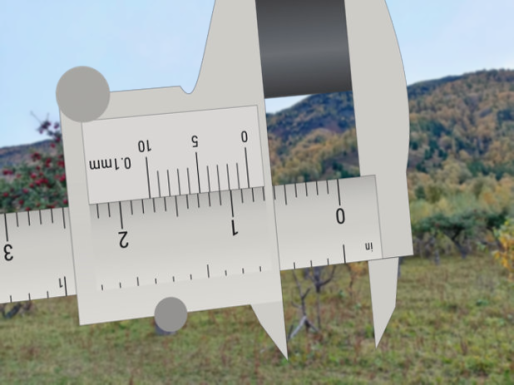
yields 8.3 mm
